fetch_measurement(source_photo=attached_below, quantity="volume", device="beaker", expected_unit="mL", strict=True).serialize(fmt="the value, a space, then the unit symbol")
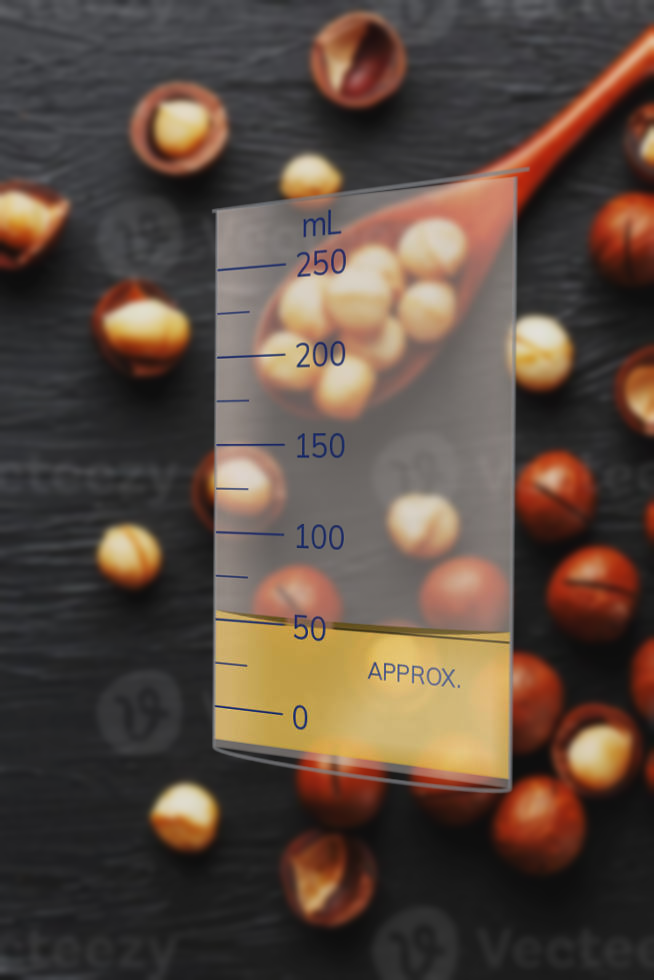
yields 50 mL
